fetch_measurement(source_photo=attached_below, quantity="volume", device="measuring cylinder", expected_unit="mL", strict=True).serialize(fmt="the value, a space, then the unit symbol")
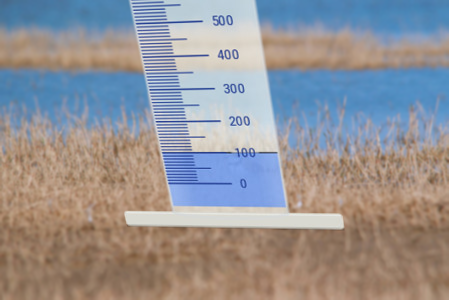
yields 100 mL
